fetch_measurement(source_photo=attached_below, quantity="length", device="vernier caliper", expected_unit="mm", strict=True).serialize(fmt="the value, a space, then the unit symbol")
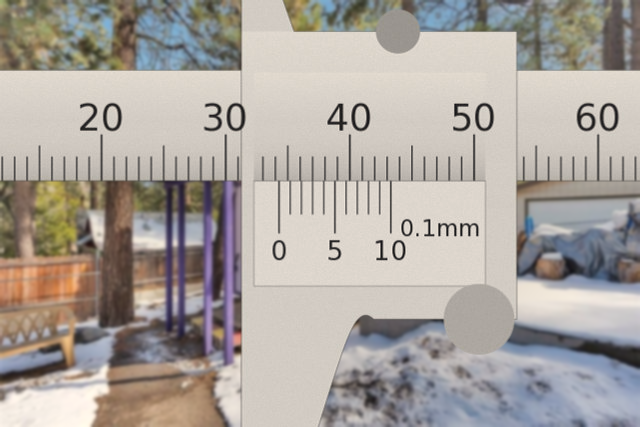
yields 34.3 mm
